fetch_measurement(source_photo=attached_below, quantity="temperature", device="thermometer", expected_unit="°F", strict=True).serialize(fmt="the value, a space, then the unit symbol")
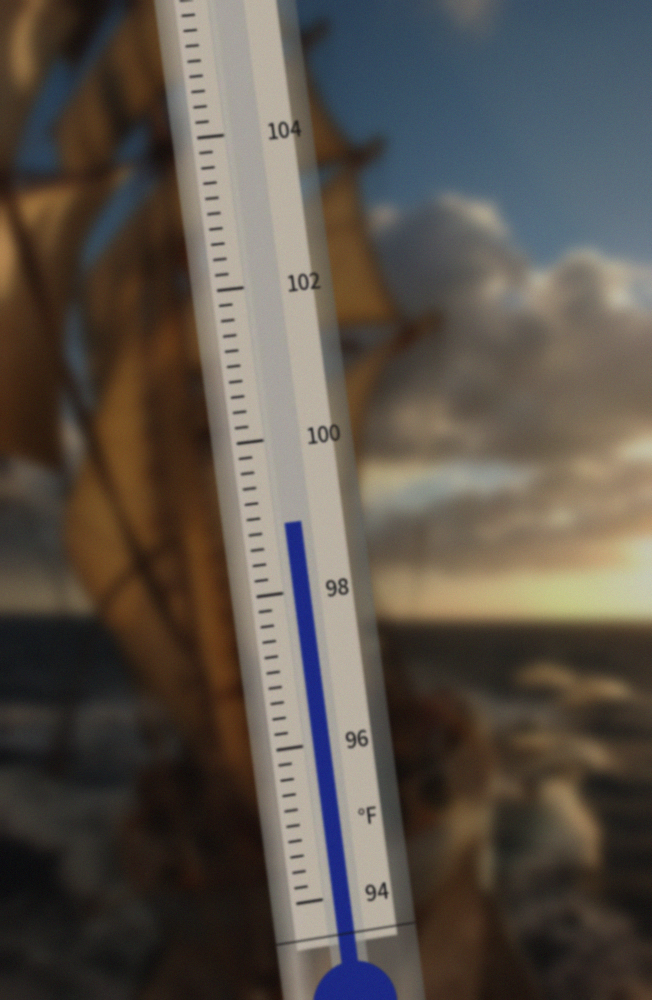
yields 98.9 °F
